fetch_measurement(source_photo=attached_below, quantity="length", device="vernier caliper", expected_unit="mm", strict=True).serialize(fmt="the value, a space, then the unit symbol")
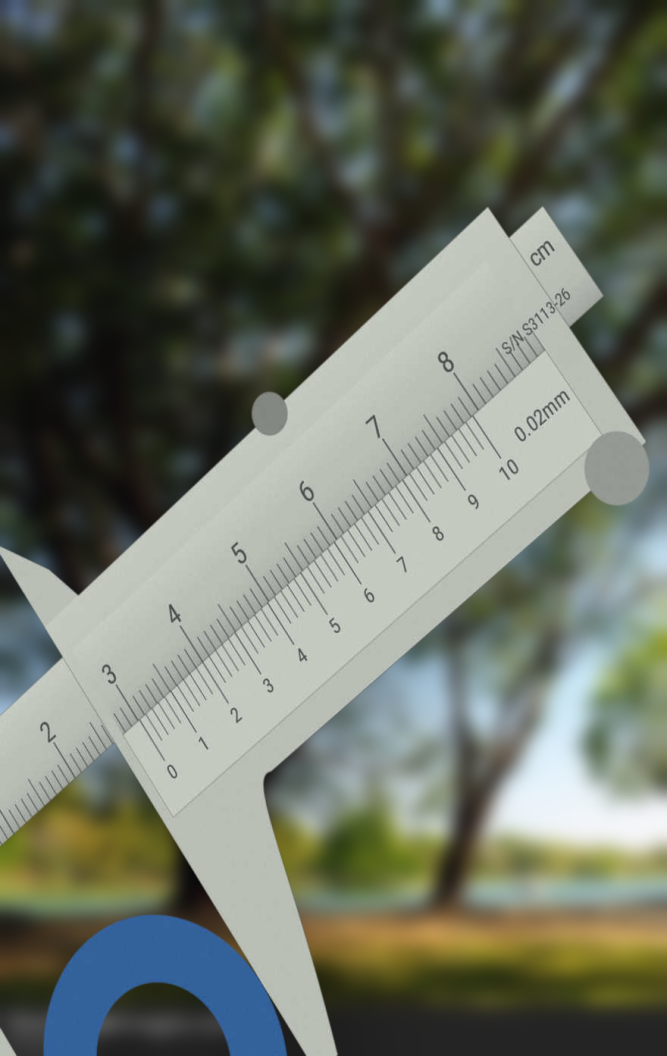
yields 30.2 mm
